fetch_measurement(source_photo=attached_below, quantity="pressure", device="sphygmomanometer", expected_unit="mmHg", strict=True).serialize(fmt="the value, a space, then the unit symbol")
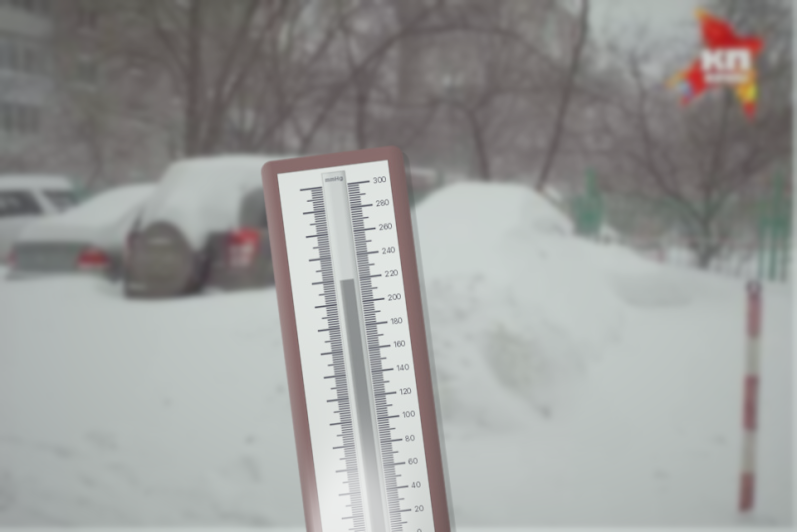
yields 220 mmHg
